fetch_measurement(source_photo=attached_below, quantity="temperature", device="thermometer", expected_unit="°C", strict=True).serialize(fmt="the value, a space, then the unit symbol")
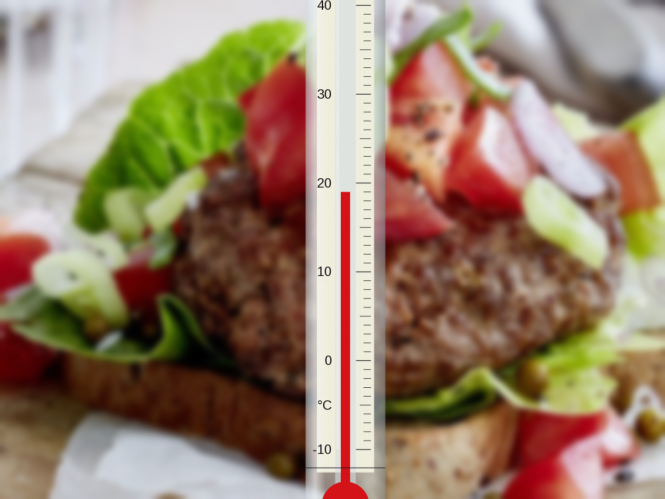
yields 19 °C
